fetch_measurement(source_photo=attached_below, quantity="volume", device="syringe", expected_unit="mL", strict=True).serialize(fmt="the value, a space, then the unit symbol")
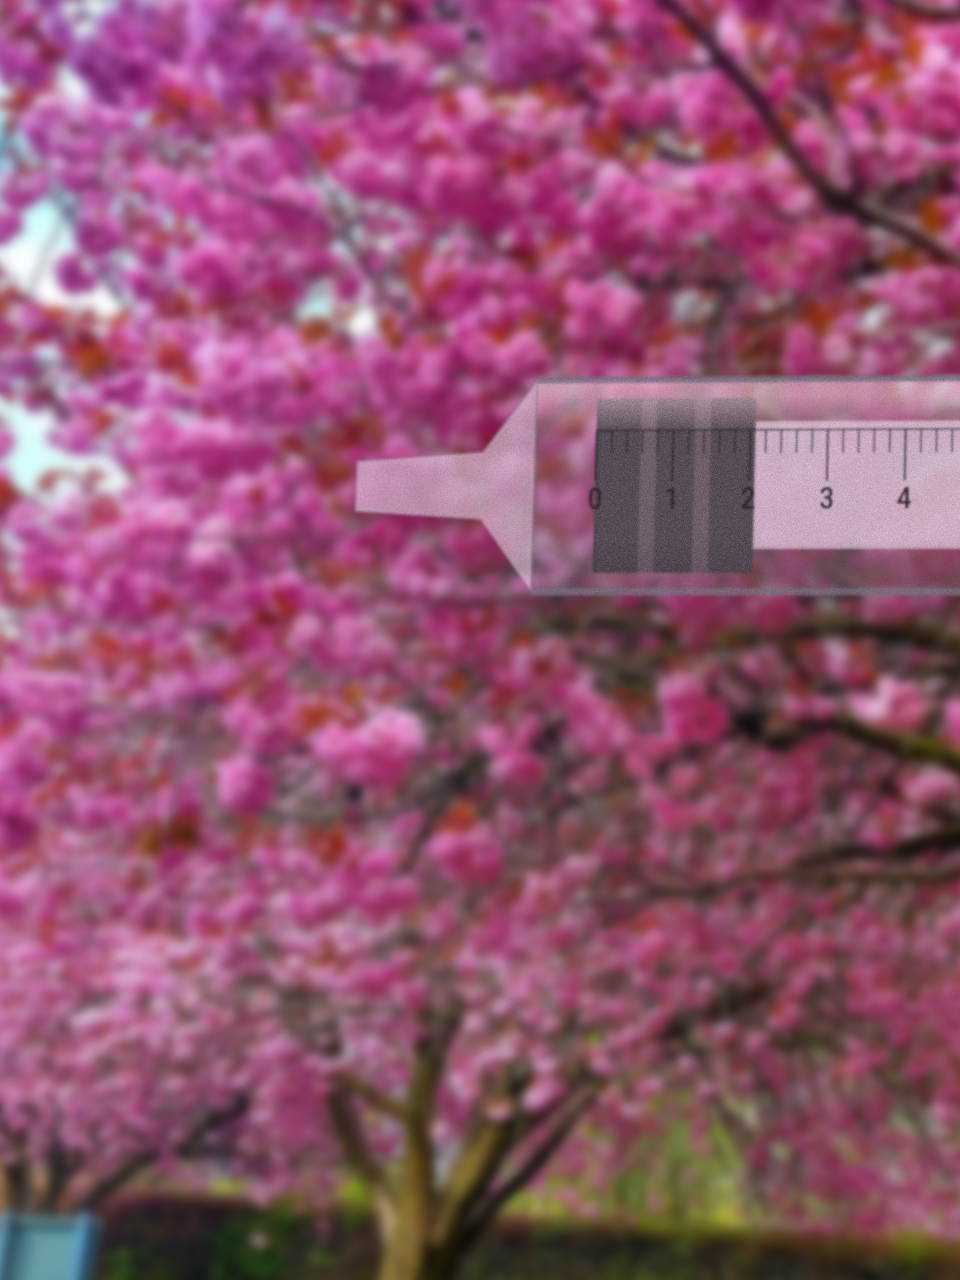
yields 0 mL
